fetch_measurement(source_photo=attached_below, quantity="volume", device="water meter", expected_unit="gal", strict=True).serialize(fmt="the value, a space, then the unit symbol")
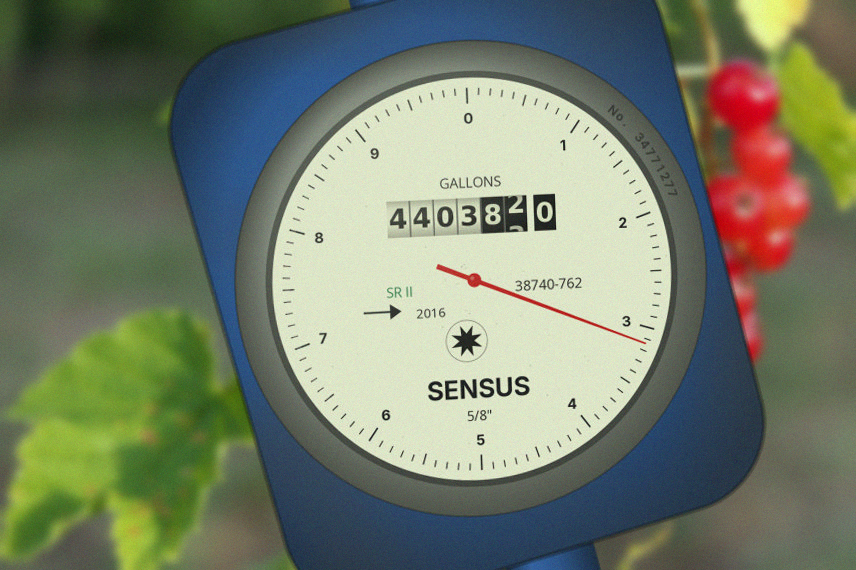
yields 4403823.1 gal
